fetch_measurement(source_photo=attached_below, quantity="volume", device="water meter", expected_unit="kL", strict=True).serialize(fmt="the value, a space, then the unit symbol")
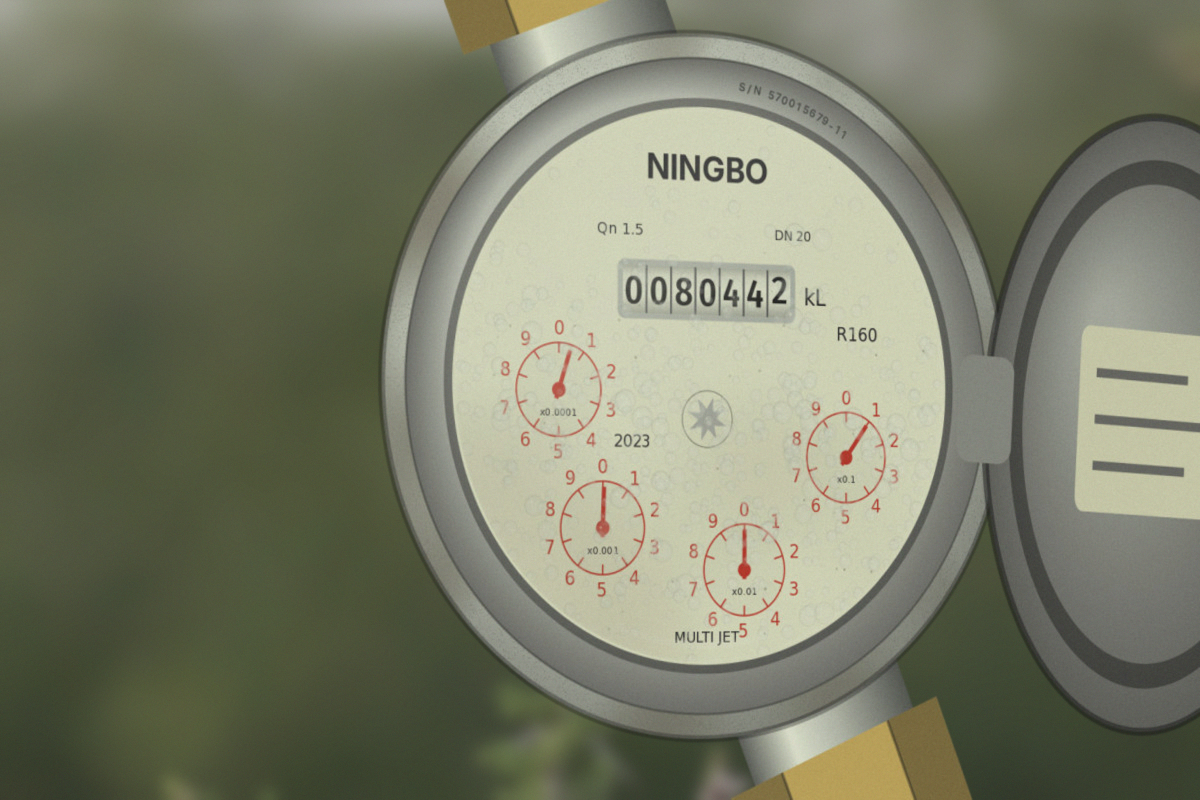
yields 80442.1000 kL
